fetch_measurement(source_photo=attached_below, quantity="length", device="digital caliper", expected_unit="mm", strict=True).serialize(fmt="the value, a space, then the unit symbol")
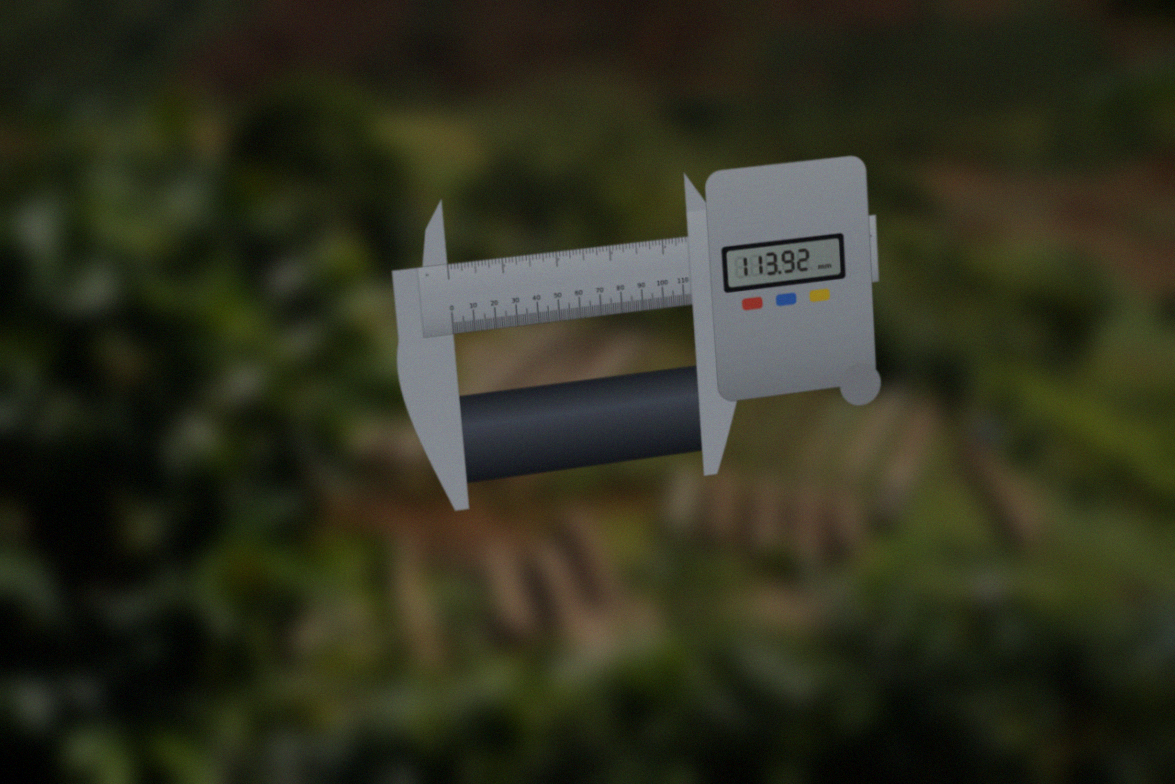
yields 113.92 mm
